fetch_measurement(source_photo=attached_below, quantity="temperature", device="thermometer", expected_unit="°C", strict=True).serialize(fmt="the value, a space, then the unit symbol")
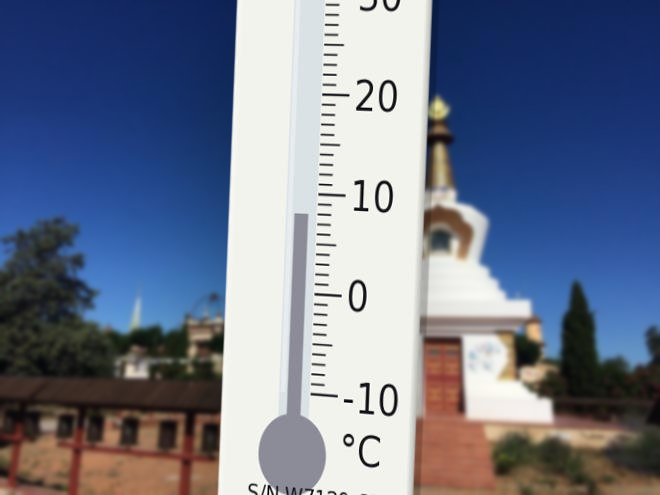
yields 8 °C
